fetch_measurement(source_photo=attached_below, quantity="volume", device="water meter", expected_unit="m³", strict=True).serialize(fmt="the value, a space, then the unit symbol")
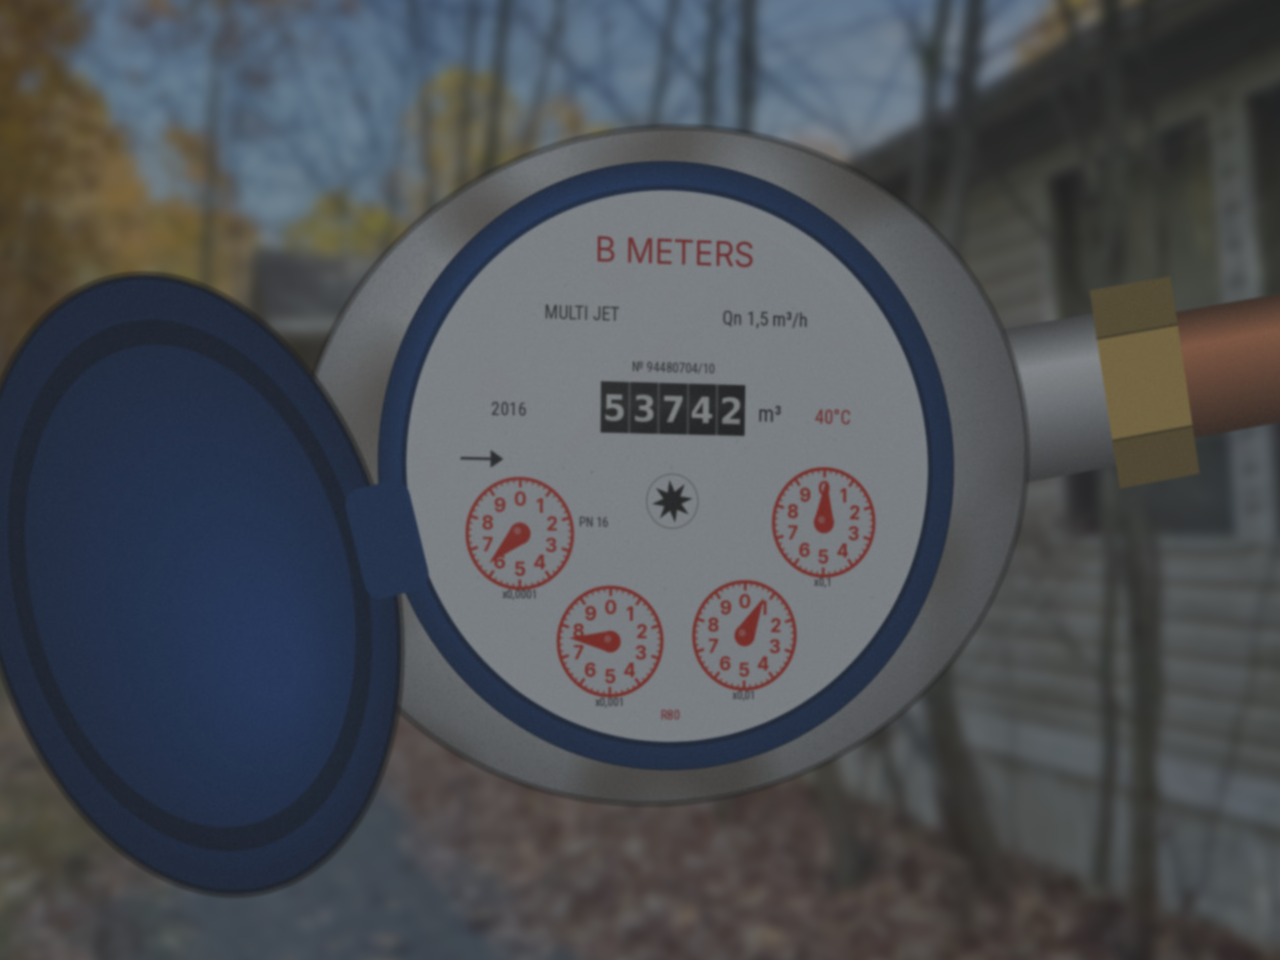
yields 53742.0076 m³
